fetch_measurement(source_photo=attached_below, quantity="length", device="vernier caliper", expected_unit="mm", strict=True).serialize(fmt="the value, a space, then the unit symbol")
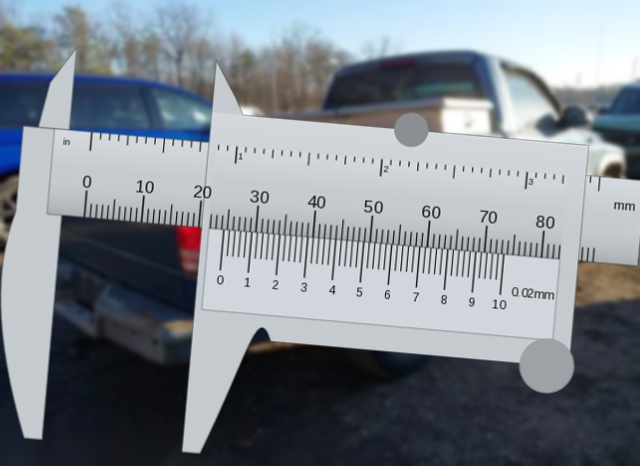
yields 24.4 mm
